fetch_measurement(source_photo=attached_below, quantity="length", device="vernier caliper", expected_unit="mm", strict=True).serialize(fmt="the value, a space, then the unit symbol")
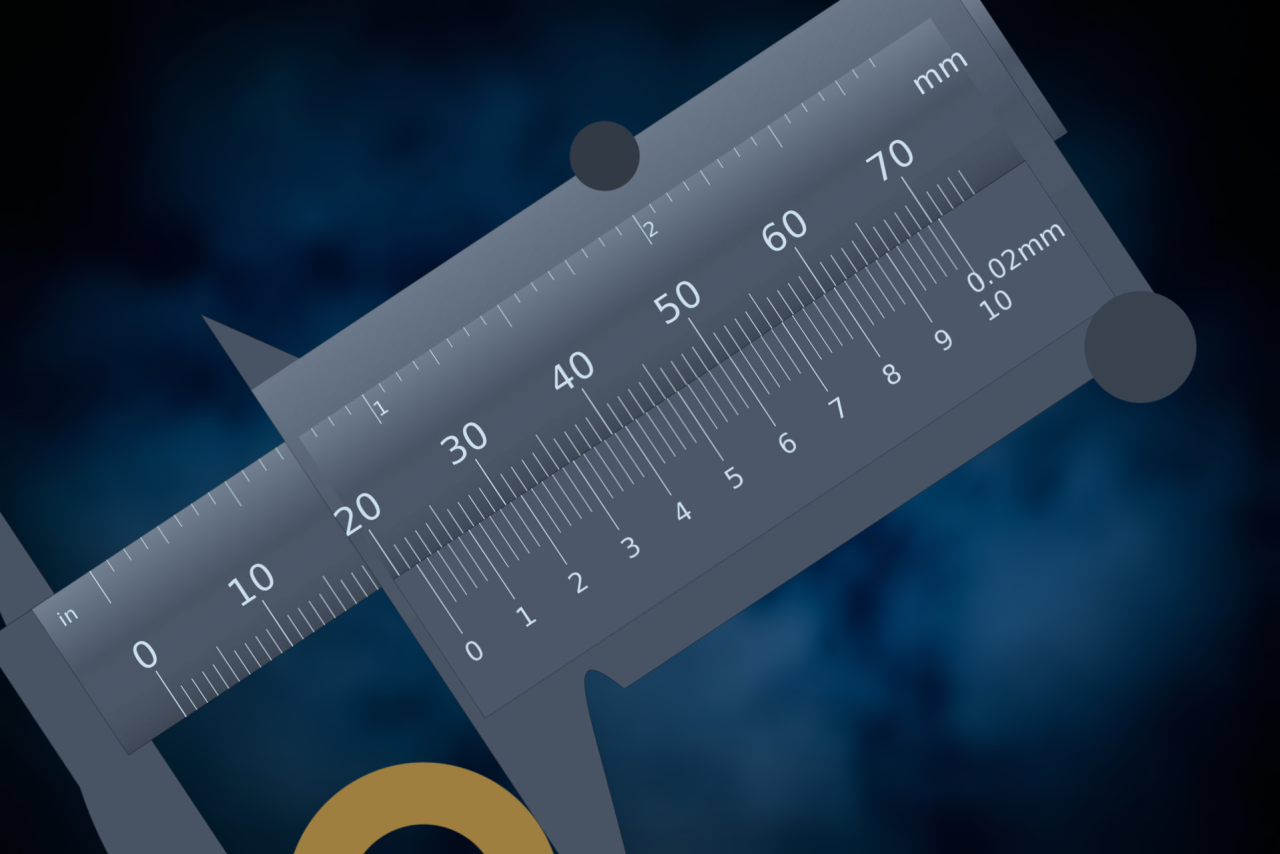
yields 21.6 mm
